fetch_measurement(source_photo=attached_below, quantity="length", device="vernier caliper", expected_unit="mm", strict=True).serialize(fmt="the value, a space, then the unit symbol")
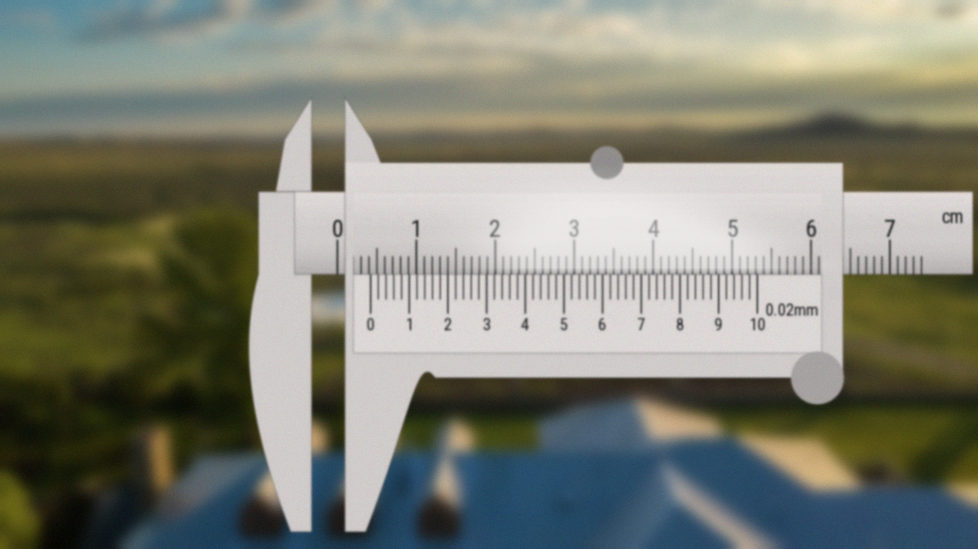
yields 4.2 mm
